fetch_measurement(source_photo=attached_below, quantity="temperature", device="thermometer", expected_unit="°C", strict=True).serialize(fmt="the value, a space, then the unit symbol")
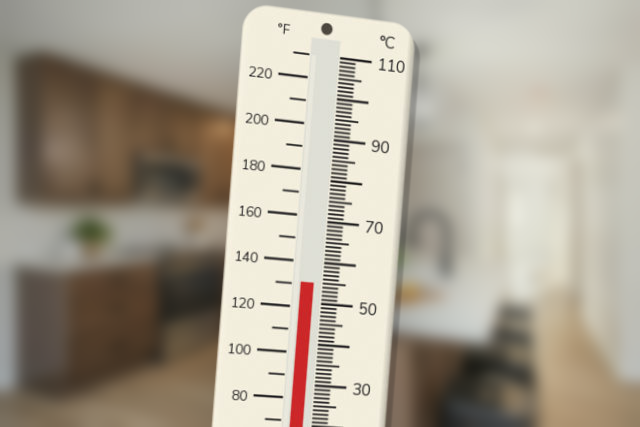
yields 55 °C
